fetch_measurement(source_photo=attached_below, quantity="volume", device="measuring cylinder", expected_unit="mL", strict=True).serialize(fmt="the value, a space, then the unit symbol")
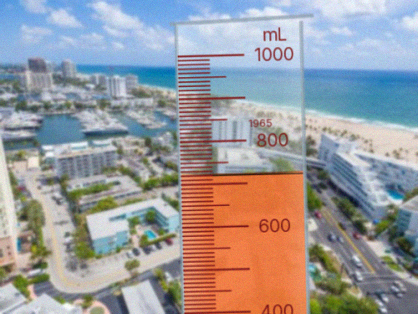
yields 720 mL
